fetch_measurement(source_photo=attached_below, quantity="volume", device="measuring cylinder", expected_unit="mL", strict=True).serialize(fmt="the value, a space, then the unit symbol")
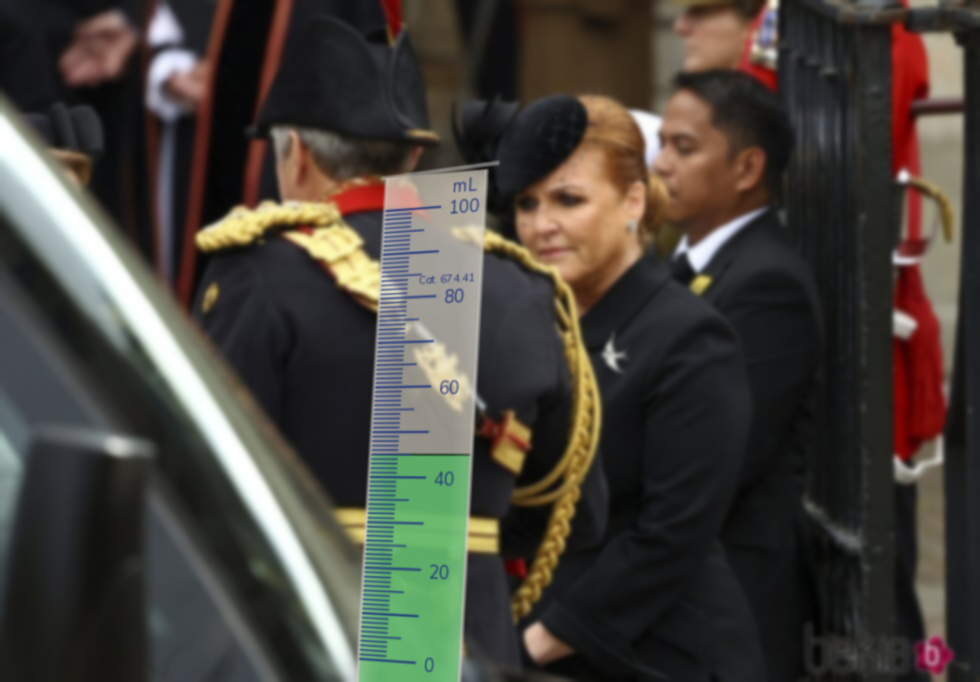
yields 45 mL
